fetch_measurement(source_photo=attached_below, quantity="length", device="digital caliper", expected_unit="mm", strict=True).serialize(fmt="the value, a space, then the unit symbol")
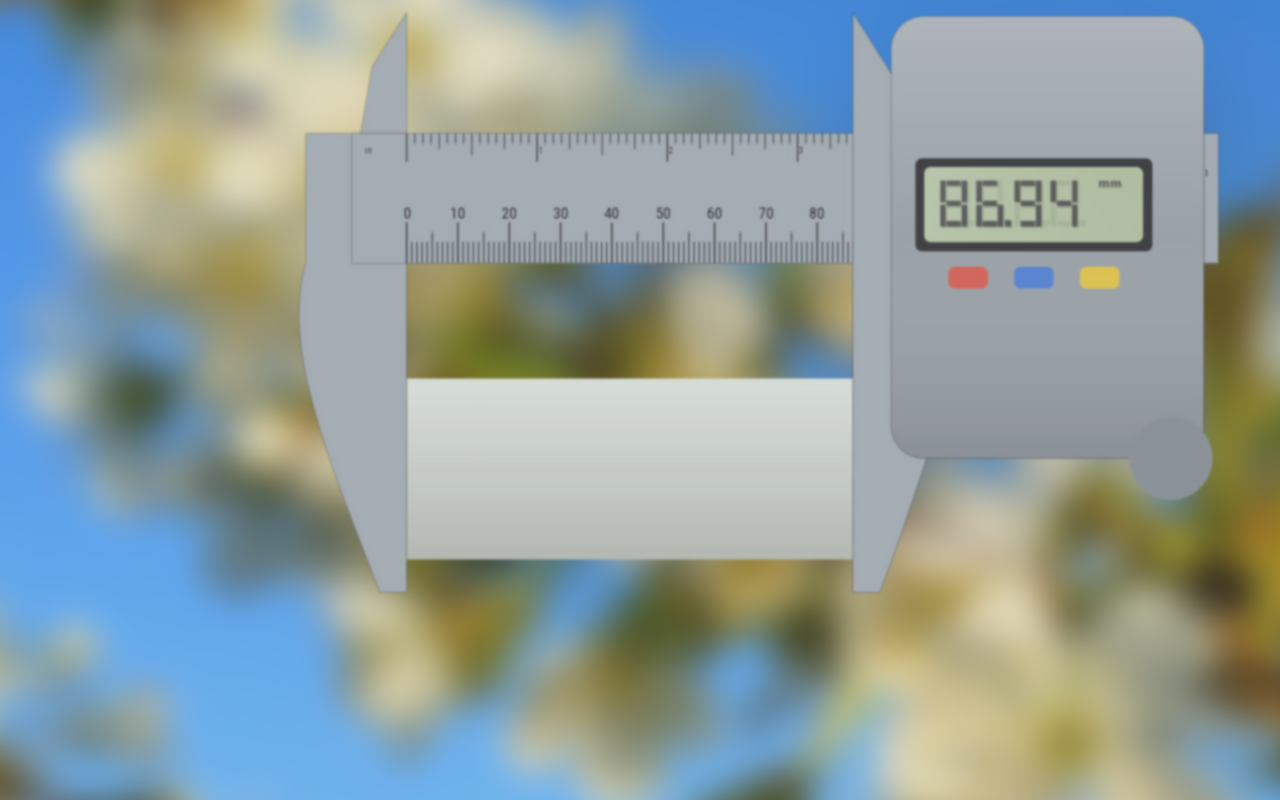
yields 86.94 mm
